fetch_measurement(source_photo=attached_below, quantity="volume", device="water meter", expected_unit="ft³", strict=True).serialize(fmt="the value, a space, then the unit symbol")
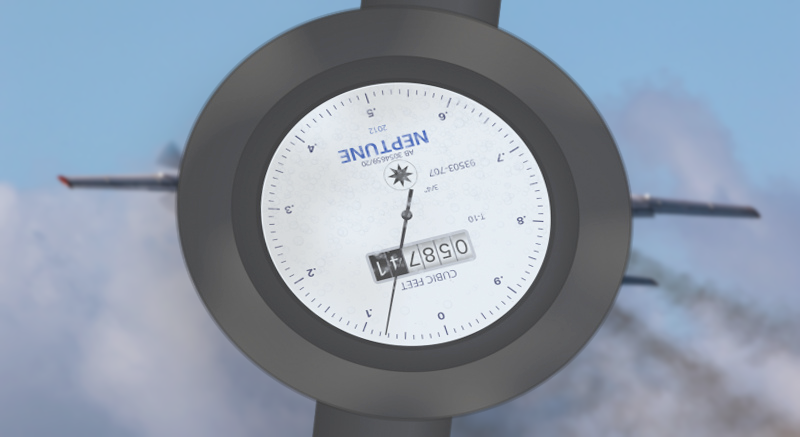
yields 58741.07 ft³
